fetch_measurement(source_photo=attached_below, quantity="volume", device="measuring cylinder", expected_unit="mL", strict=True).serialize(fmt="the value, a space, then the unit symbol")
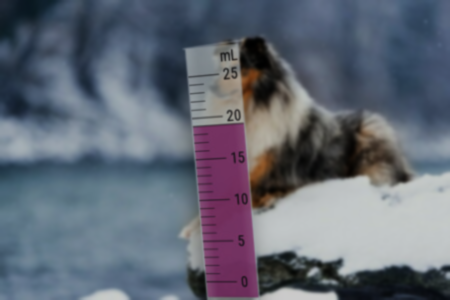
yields 19 mL
